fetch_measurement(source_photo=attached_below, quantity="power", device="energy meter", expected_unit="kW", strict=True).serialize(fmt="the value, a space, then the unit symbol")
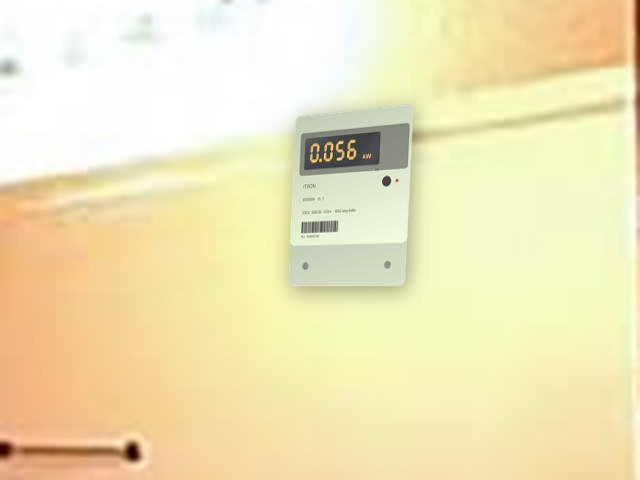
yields 0.056 kW
